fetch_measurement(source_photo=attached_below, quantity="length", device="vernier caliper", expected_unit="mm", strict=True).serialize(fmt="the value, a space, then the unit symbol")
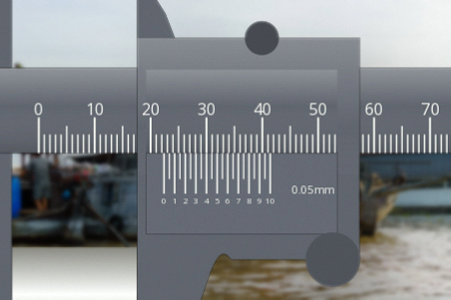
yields 22.4 mm
